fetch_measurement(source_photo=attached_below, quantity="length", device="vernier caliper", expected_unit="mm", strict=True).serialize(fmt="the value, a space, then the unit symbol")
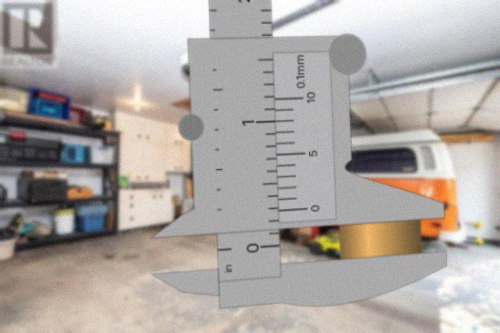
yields 2.8 mm
